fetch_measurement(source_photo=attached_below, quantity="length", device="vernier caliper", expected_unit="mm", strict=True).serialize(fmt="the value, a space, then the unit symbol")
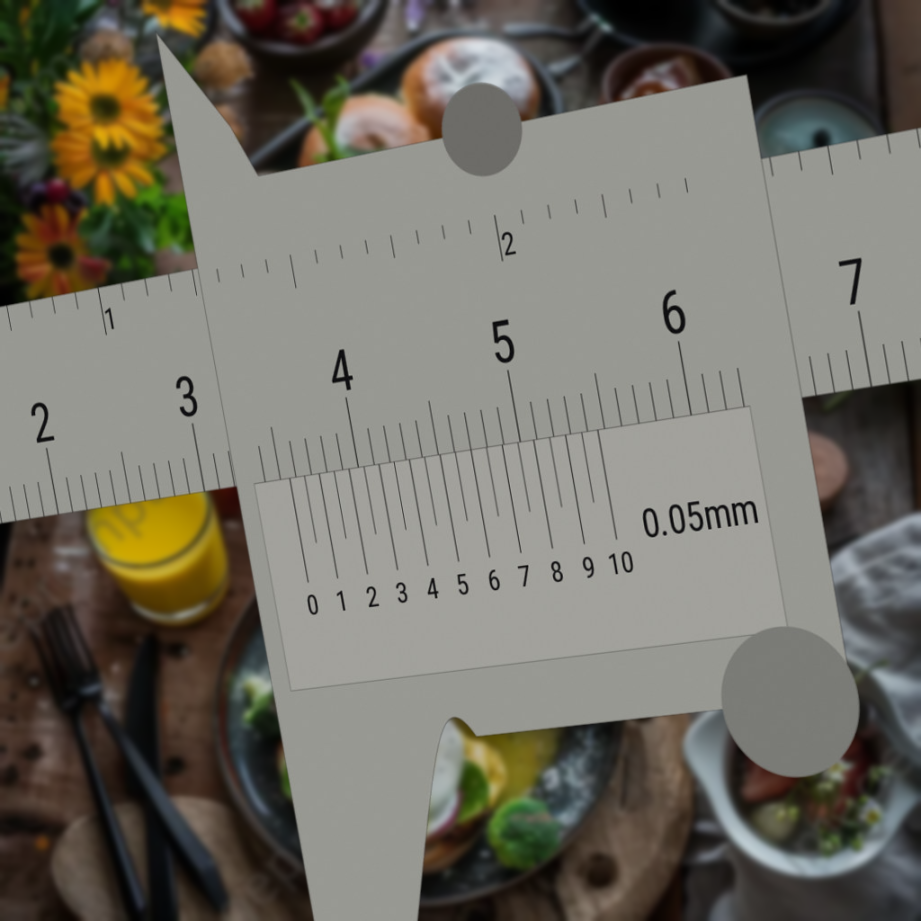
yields 35.6 mm
